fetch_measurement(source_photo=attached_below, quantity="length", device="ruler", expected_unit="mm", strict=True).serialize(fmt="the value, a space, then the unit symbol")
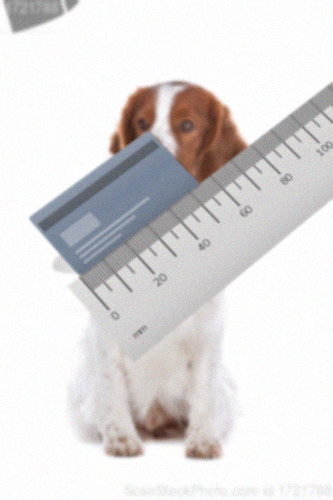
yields 55 mm
